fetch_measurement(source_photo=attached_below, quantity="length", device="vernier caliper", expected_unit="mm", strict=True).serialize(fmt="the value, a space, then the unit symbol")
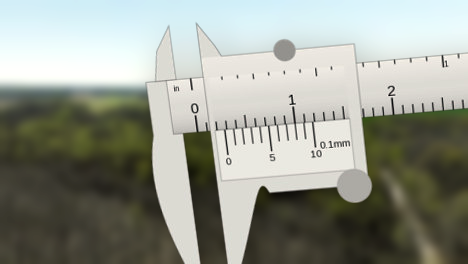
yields 2.8 mm
